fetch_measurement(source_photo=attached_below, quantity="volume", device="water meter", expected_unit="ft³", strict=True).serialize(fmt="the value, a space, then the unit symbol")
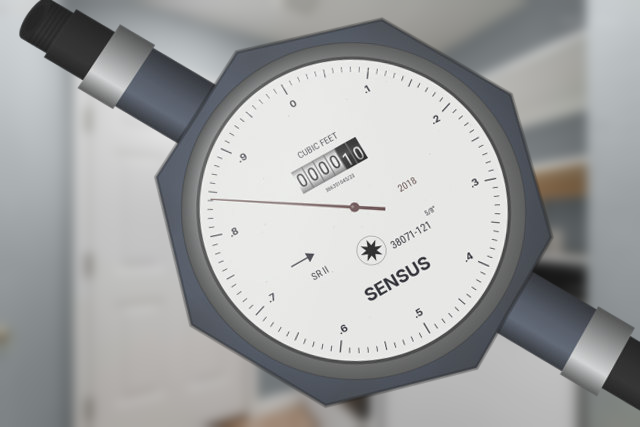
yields 9.84 ft³
